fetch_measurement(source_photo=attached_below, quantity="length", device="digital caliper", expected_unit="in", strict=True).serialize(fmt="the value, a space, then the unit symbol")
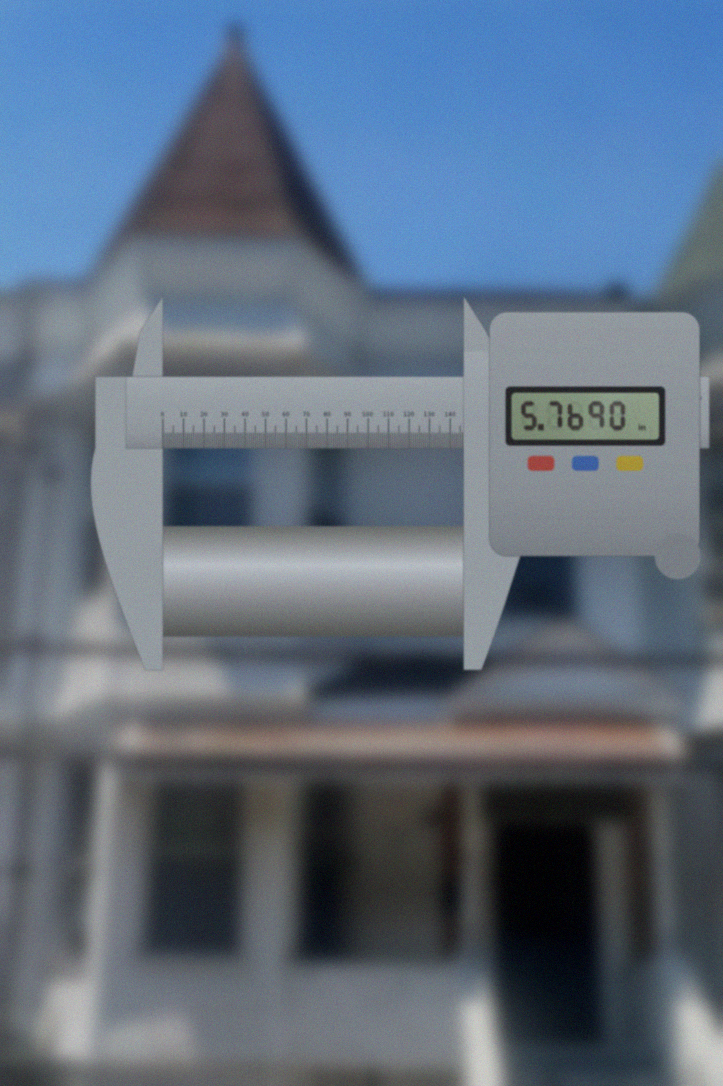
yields 5.7690 in
